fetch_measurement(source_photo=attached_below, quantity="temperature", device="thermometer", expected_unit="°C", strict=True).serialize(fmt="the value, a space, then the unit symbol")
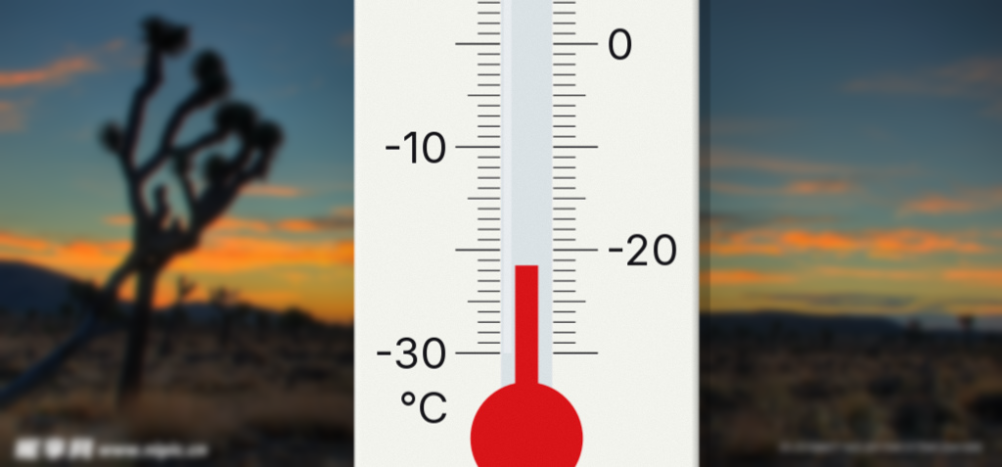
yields -21.5 °C
